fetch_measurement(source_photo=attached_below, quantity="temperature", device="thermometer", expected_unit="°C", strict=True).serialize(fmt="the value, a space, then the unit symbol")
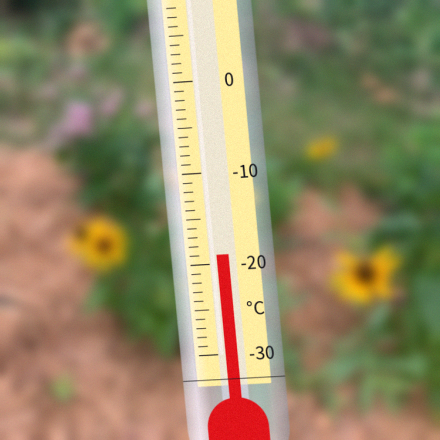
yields -19 °C
